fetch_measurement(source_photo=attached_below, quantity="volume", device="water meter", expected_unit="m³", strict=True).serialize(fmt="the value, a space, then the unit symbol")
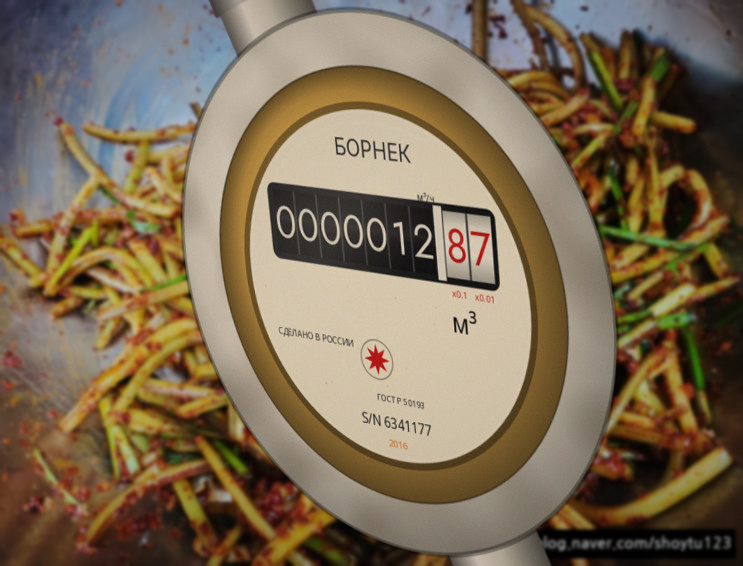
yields 12.87 m³
